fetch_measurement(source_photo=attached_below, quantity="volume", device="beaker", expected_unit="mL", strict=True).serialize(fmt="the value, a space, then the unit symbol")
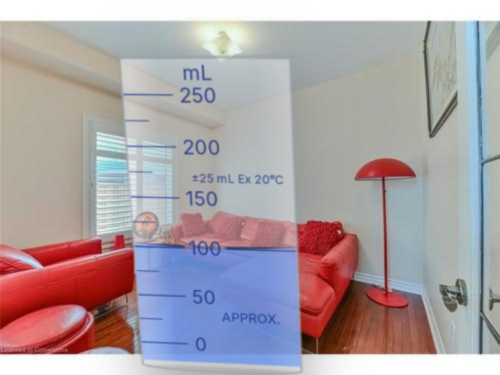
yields 100 mL
